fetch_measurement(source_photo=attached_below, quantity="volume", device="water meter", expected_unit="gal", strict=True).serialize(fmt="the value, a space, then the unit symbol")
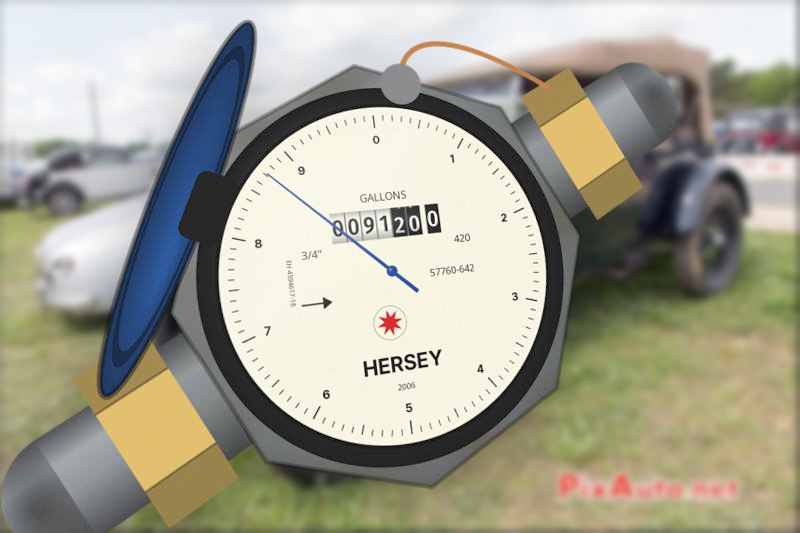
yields 91198.7 gal
